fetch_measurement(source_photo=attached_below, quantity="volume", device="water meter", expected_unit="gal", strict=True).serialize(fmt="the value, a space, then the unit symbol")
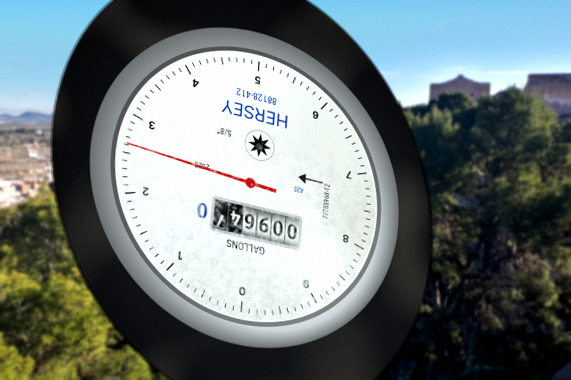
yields 96472.6 gal
